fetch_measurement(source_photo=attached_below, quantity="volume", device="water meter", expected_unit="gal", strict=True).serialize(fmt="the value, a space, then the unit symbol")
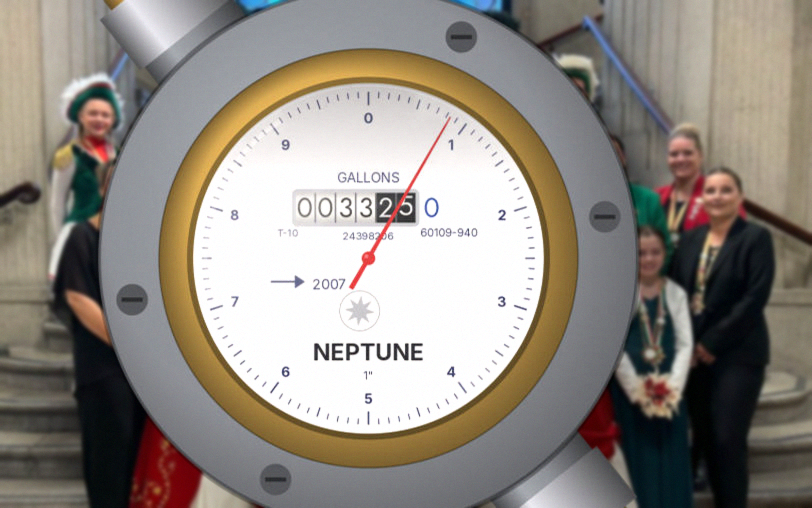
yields 33250.8 gal
